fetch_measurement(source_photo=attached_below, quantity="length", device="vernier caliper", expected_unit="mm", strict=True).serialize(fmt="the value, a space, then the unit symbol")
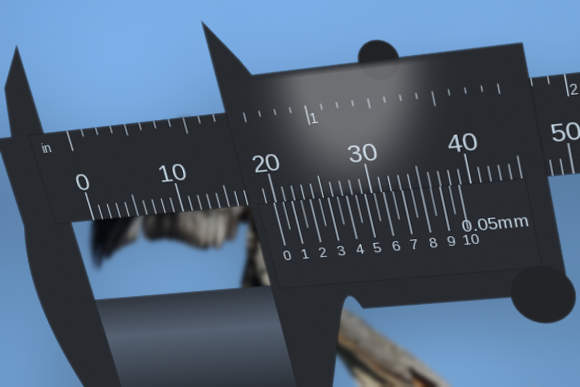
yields 19.8 mm
